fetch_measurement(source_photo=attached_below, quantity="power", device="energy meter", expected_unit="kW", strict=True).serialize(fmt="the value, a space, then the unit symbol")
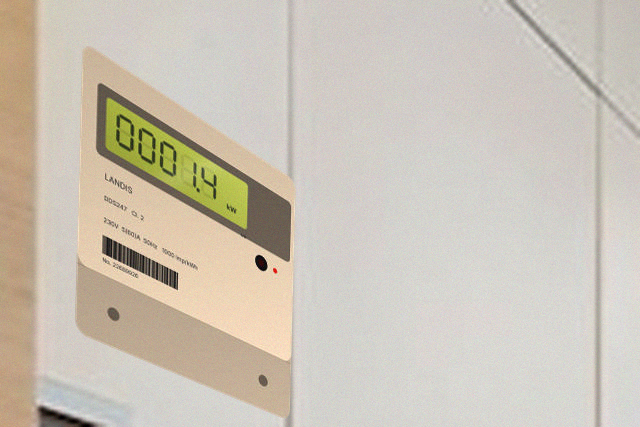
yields 1.4 kW
